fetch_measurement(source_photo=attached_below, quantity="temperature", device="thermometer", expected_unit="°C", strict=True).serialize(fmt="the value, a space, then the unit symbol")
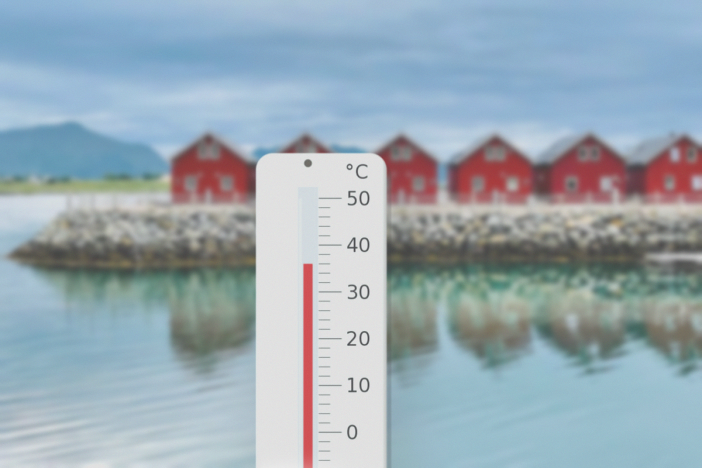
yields 36 °C
